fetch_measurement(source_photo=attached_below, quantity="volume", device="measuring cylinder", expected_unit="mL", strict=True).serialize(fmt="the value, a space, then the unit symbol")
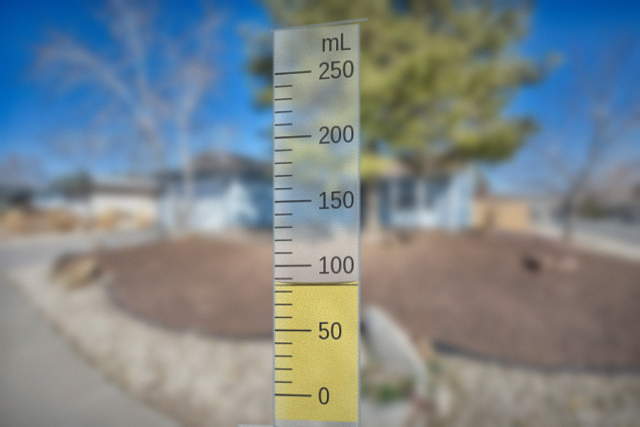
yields 85 mL
